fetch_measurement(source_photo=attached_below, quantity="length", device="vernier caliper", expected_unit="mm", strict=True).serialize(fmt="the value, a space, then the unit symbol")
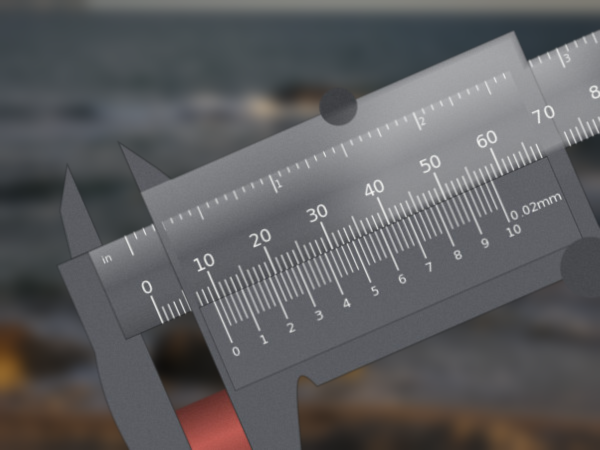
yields 9.0 mm
